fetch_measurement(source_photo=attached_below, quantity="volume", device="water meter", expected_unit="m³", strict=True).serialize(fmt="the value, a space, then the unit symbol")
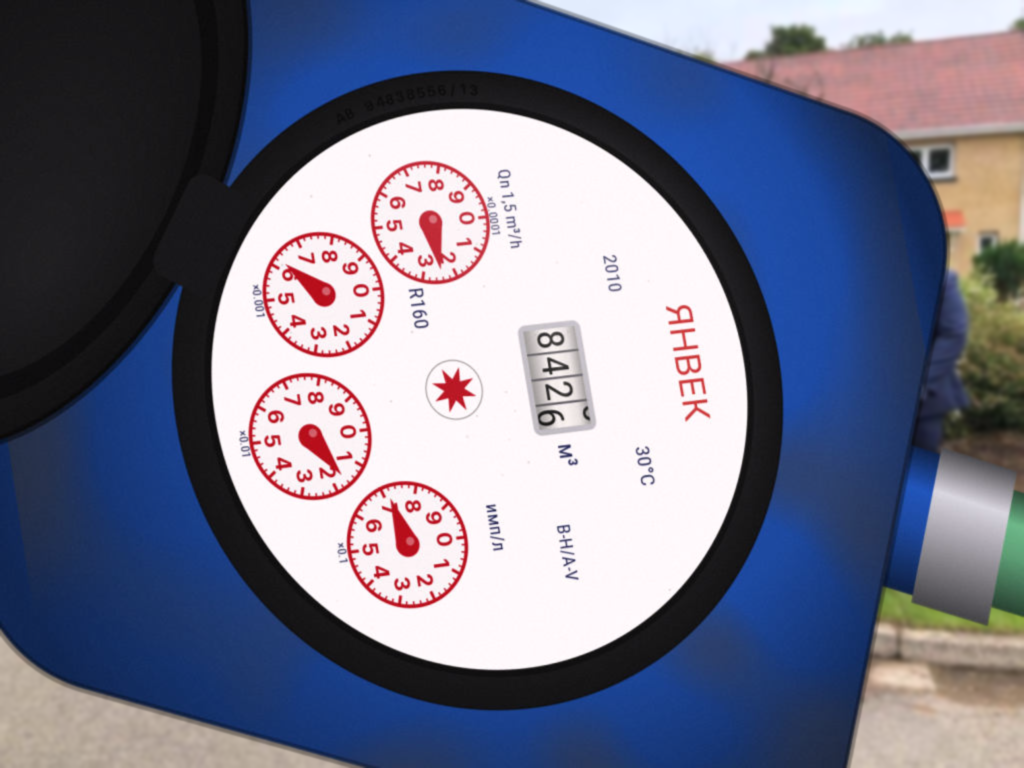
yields 8425.7162 m³
